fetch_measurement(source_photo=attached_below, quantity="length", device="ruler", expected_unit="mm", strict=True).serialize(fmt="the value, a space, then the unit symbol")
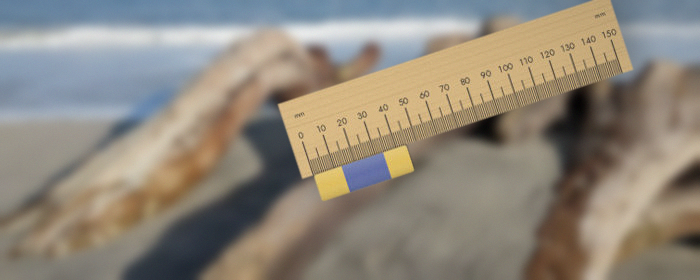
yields 45 mm
